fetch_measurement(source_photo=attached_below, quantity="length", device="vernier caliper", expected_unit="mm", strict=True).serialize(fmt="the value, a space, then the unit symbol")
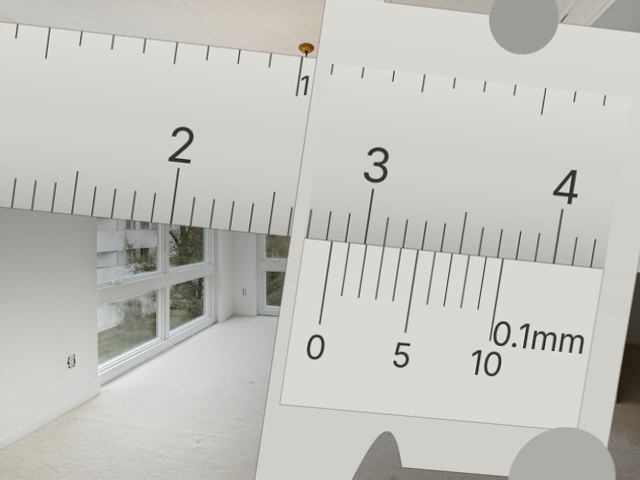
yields 28.3 mm
